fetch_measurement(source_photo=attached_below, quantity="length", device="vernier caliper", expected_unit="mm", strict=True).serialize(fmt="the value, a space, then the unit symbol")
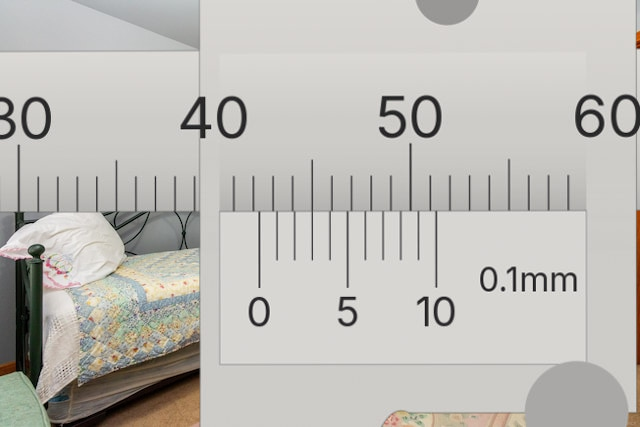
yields 42.3 mm
